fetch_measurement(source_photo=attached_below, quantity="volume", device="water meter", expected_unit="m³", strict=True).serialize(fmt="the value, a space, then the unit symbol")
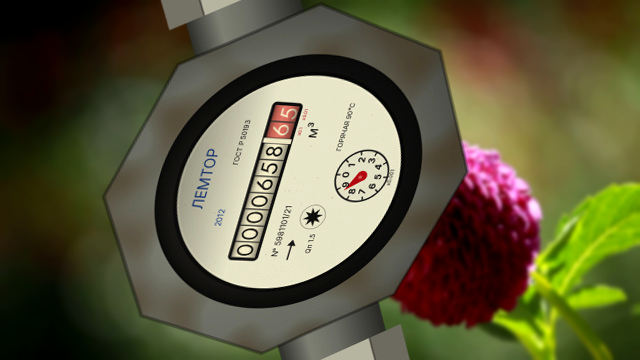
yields 658.648 m³
